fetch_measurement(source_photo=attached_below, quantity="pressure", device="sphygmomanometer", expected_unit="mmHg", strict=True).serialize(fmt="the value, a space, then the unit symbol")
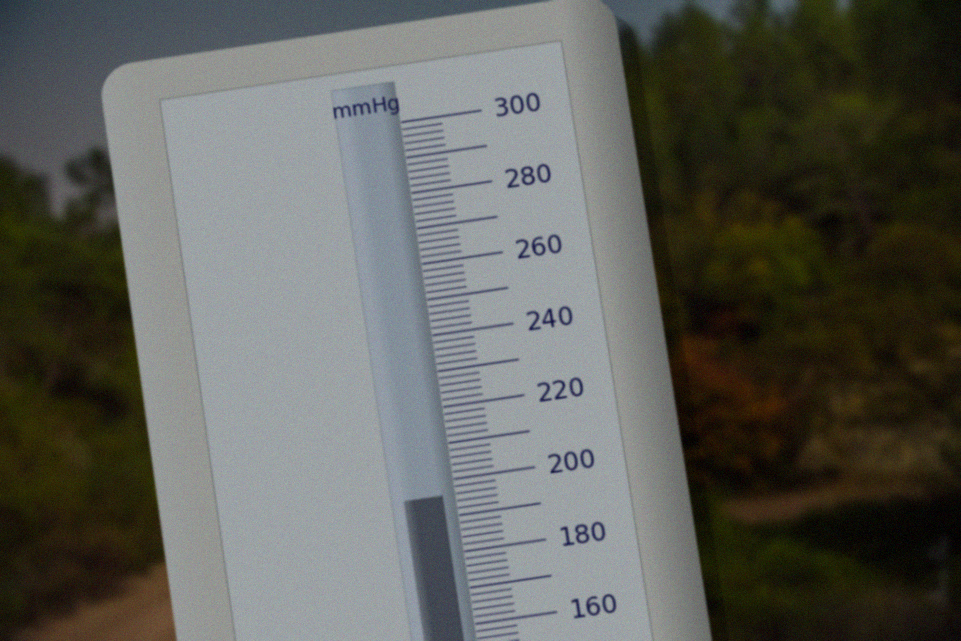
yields 196 mmHg
